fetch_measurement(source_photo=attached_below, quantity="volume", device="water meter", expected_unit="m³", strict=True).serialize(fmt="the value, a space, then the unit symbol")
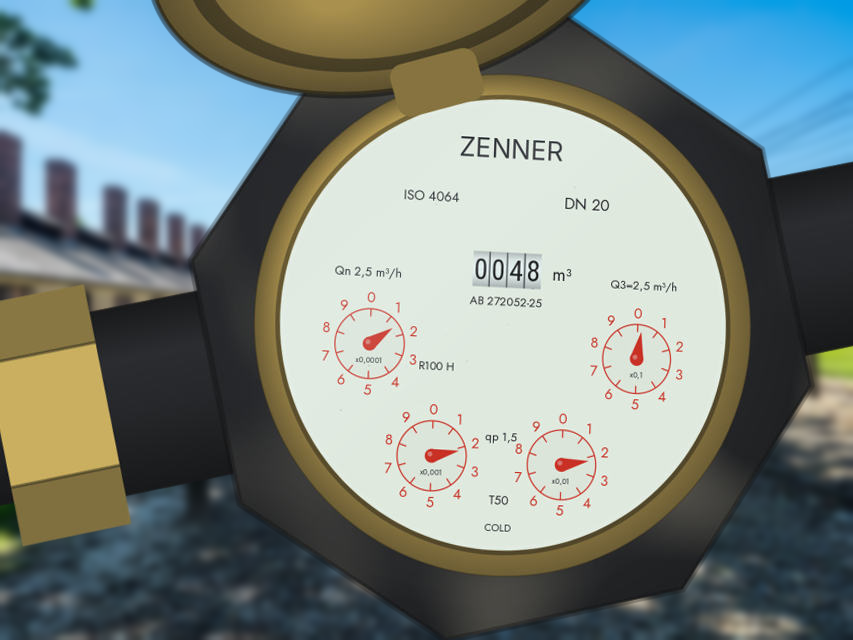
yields 48.0221 m³
